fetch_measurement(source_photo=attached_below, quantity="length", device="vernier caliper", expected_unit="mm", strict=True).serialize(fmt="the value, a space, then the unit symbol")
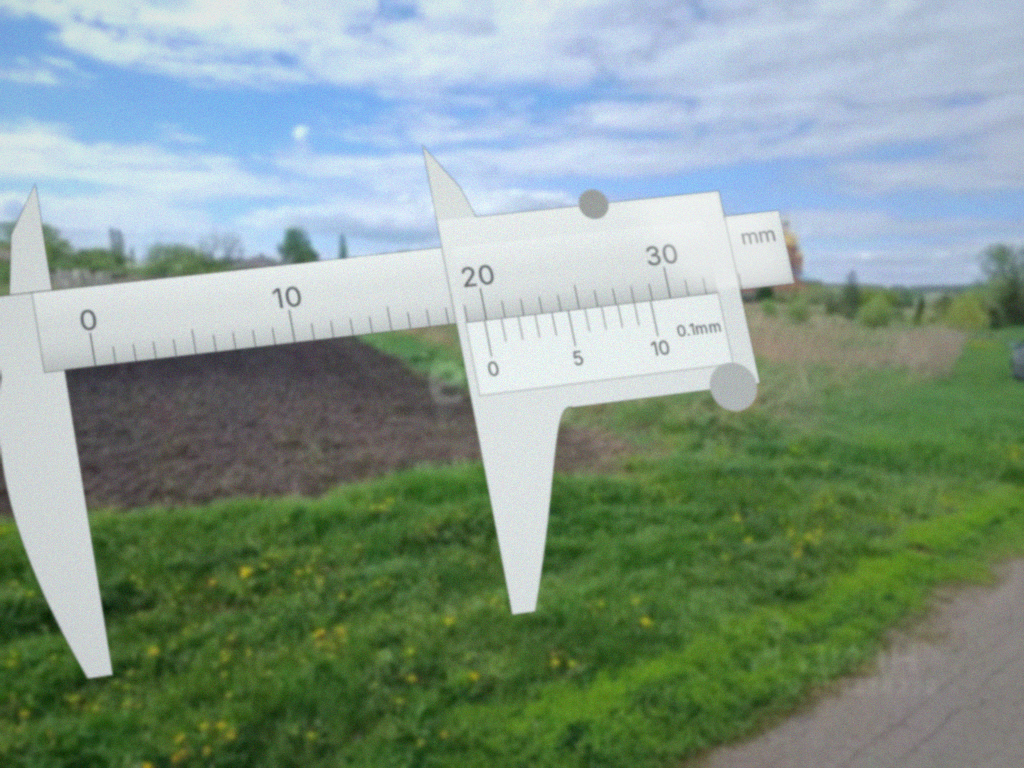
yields 19.9 mm
